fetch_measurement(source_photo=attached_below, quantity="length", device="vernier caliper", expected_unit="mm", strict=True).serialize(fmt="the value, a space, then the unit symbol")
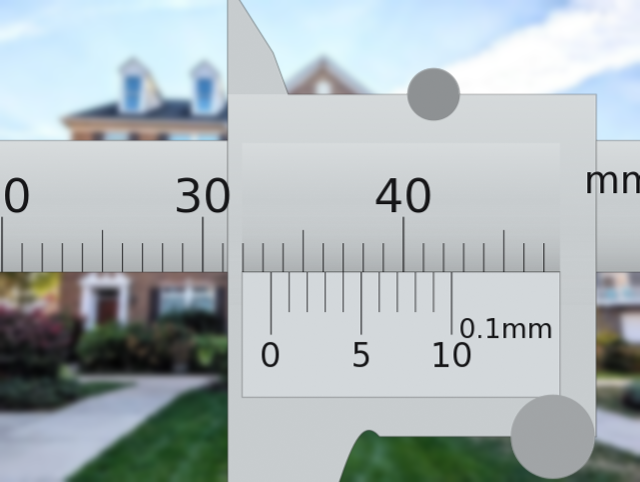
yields 33.4 mm
